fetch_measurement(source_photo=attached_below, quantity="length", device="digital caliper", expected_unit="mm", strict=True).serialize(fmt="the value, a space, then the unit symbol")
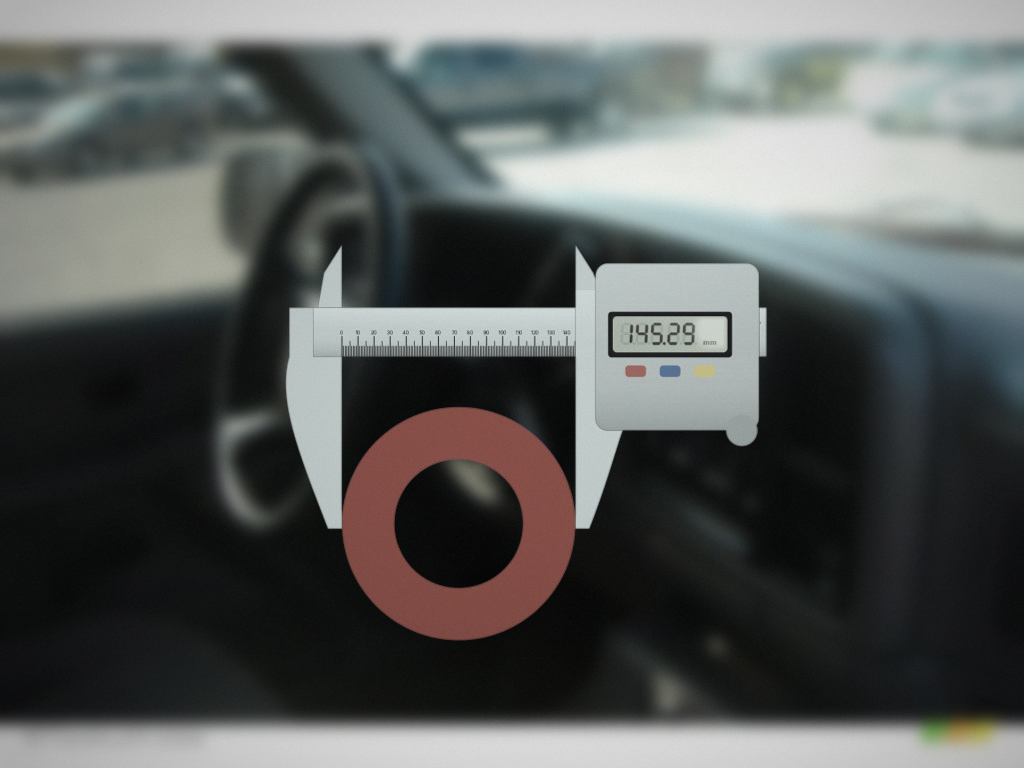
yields 145.29 mm
